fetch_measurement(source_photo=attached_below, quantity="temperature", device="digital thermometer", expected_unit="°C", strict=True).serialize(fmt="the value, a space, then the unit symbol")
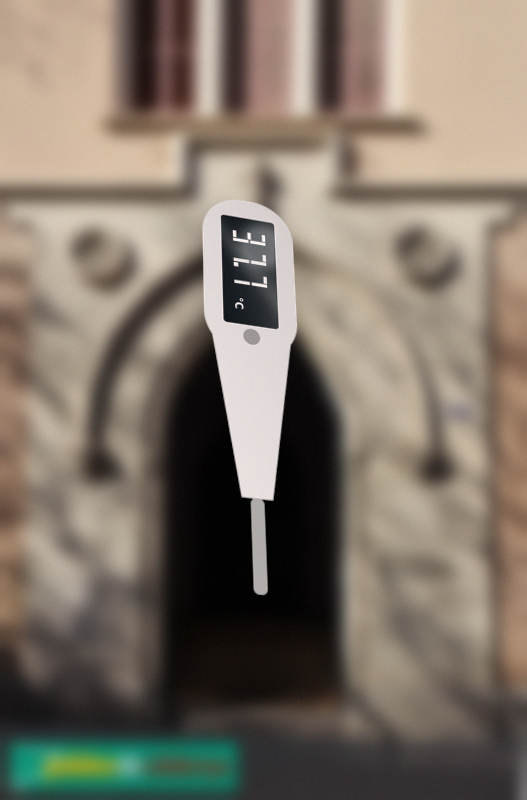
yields 37.7 °C
